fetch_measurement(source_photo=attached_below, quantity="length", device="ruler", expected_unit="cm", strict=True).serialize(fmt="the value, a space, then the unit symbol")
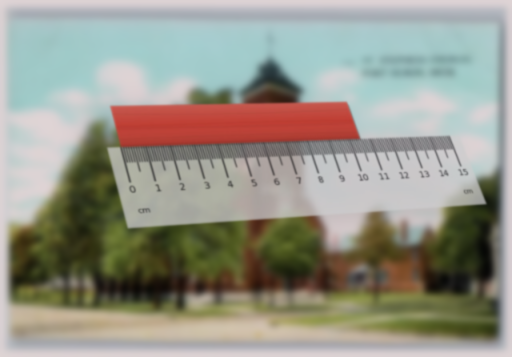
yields 10.5 cm
